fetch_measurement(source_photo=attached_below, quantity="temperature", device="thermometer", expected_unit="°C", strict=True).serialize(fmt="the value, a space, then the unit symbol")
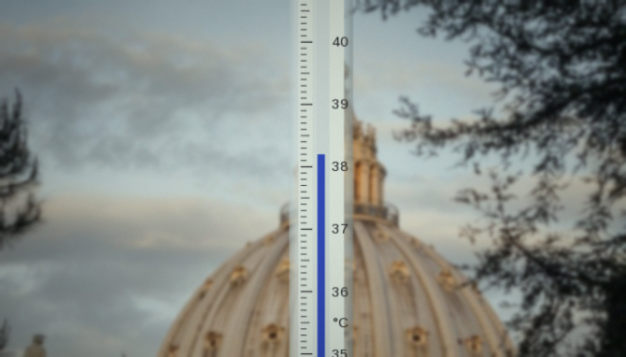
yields 38.2 °C
